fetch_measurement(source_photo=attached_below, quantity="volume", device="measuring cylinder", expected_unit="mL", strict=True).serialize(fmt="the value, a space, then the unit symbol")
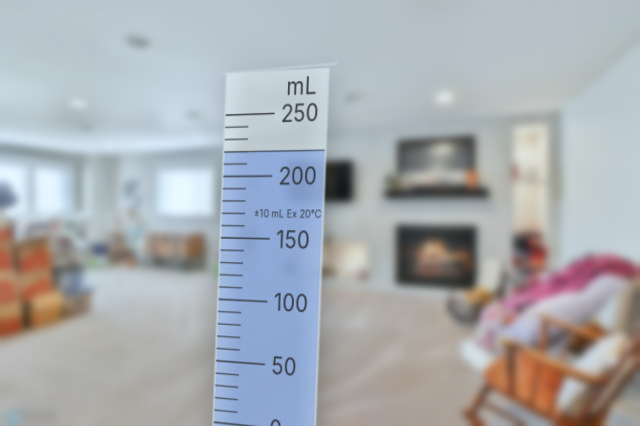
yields 220 mL
